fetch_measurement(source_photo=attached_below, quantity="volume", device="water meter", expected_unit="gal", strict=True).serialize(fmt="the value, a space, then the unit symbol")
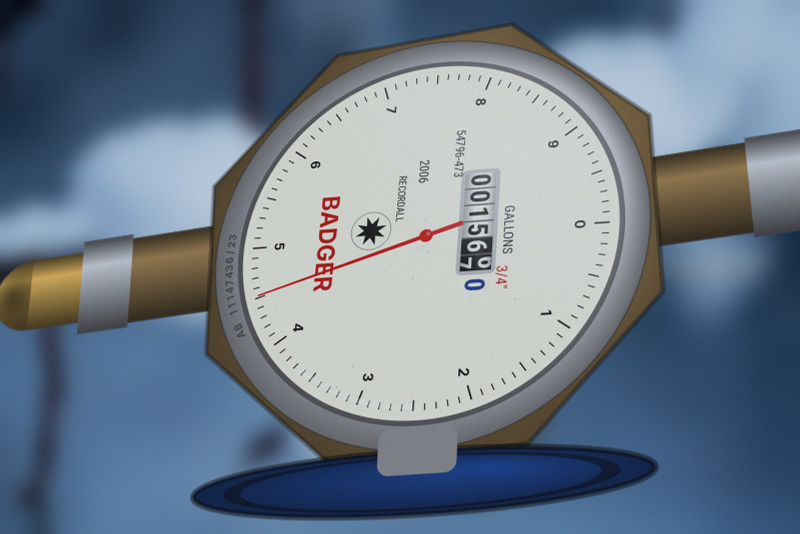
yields 15664.5 gal
